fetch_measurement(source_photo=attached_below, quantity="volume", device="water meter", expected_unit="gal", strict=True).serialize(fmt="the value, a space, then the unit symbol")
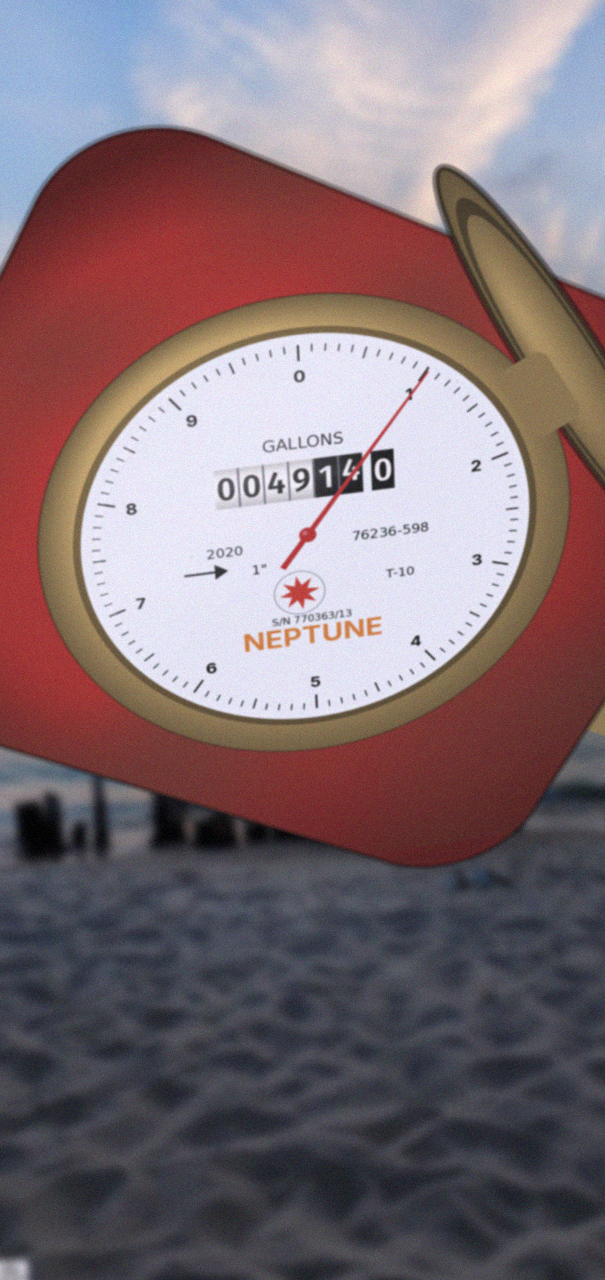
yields 49141.0 gal
